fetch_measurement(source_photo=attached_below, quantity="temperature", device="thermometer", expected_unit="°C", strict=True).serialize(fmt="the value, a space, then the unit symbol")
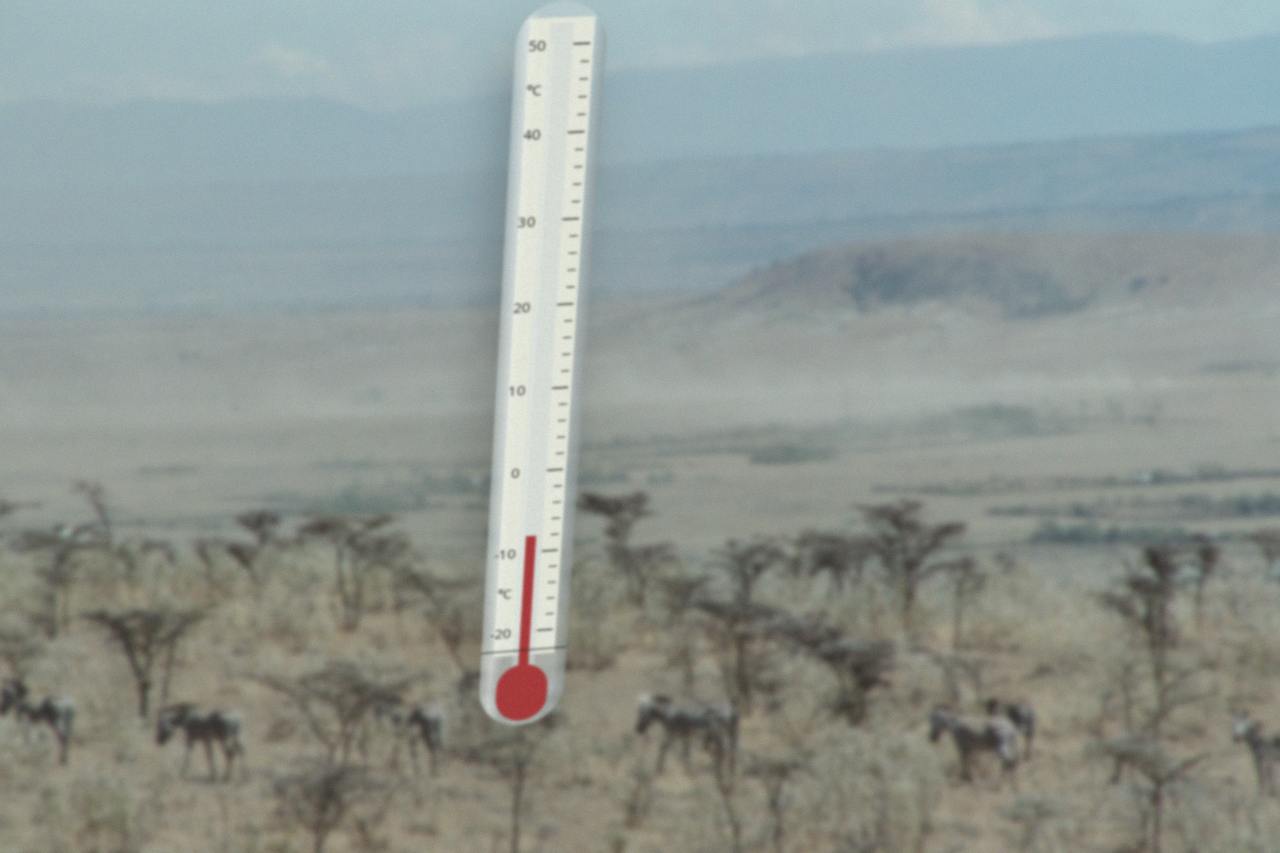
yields -8 °C
